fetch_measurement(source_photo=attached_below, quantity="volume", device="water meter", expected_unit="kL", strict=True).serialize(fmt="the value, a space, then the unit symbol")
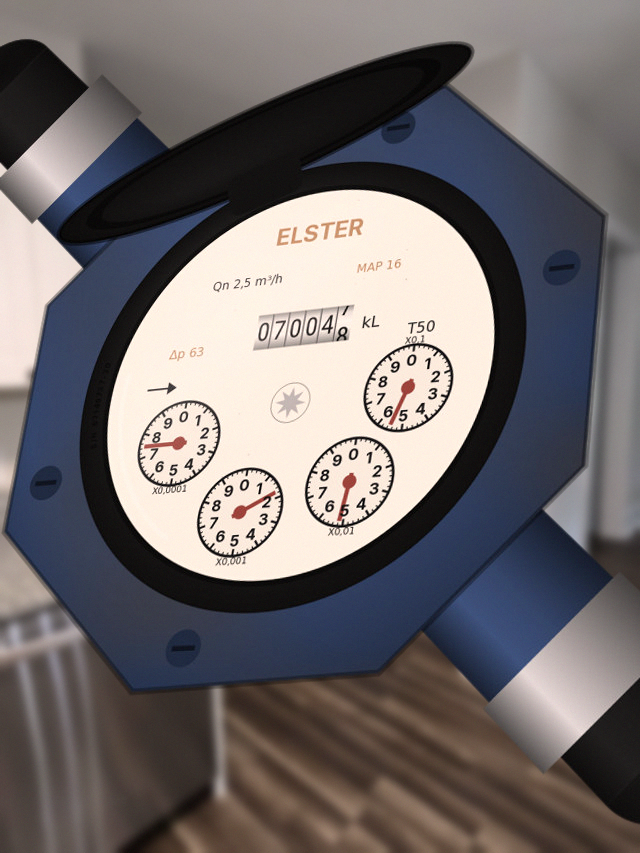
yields 70047.5517 kL
